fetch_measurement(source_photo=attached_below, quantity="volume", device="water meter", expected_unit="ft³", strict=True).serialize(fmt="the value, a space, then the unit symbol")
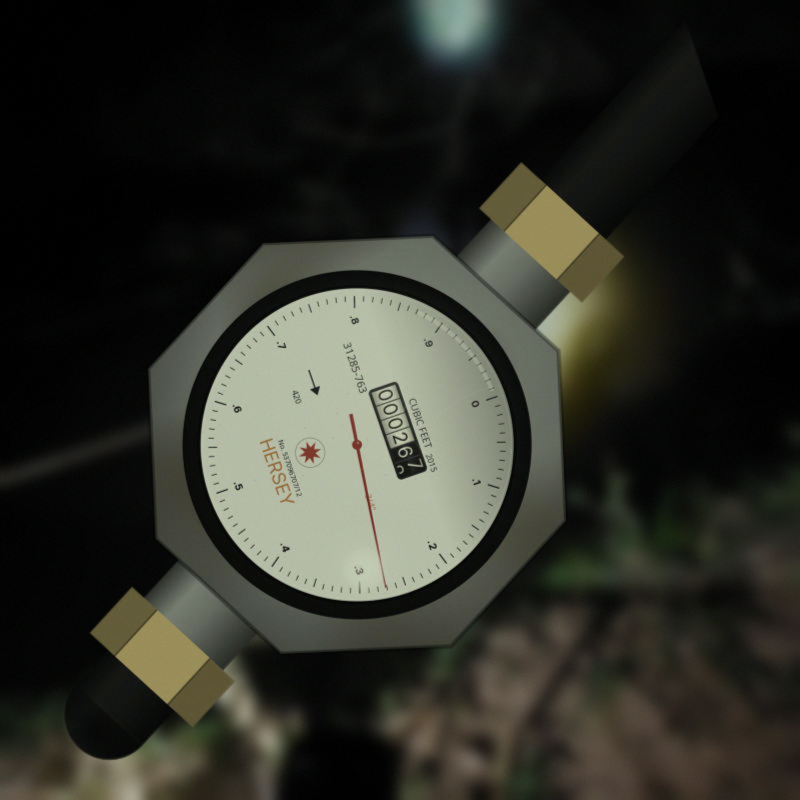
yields 267.27 ft³
